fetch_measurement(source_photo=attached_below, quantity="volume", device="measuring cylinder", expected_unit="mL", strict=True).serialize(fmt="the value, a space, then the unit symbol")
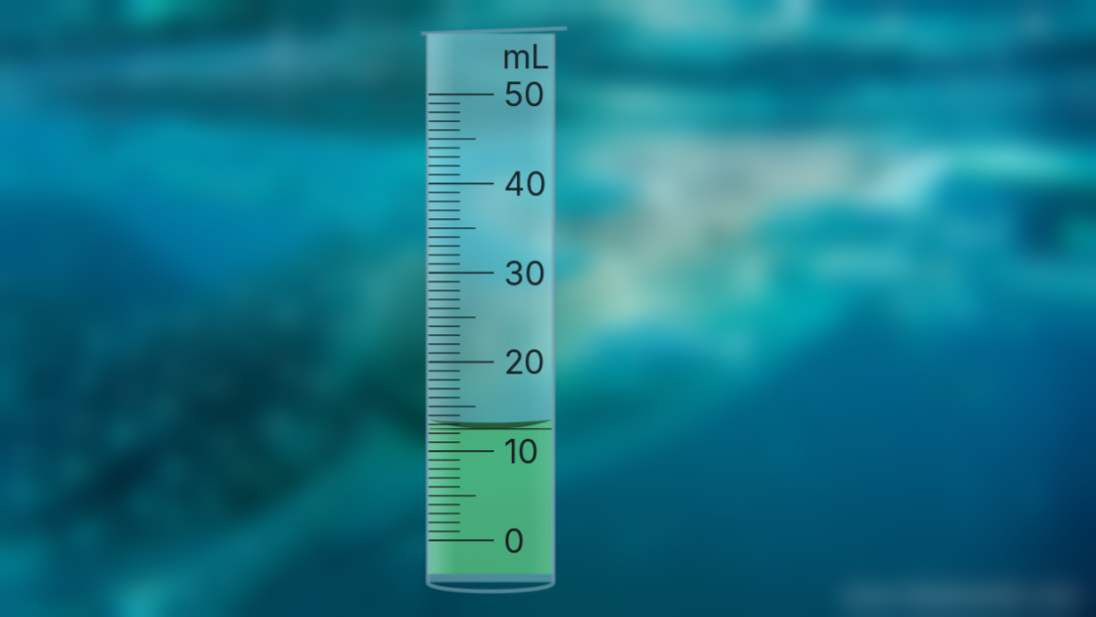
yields 12.5 mL
